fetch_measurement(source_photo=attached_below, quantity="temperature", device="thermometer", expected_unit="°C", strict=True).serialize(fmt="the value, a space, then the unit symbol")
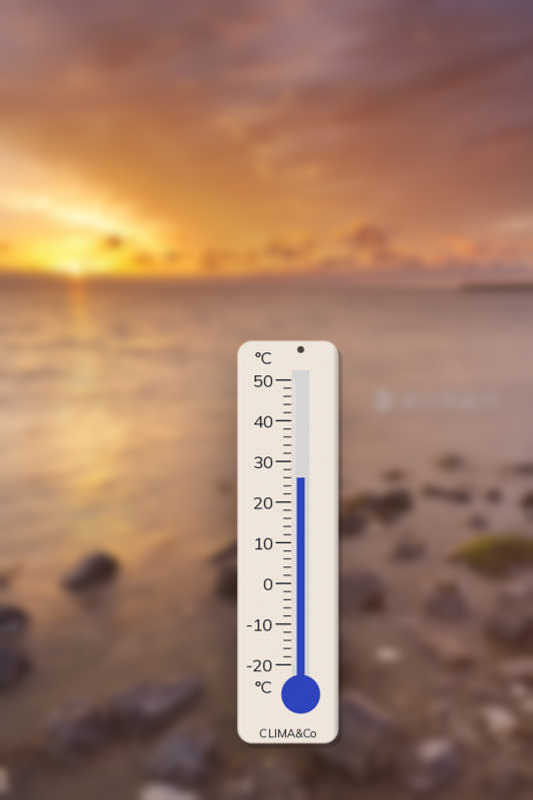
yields 26 °C
